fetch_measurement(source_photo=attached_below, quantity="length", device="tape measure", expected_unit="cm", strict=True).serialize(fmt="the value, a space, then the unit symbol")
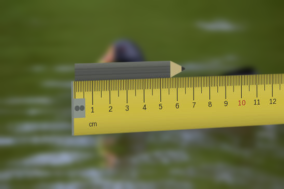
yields 6.5 cm
